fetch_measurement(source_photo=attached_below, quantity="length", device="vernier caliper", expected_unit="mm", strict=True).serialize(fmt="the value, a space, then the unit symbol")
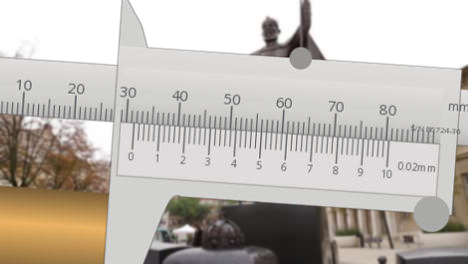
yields 31.5 mm
